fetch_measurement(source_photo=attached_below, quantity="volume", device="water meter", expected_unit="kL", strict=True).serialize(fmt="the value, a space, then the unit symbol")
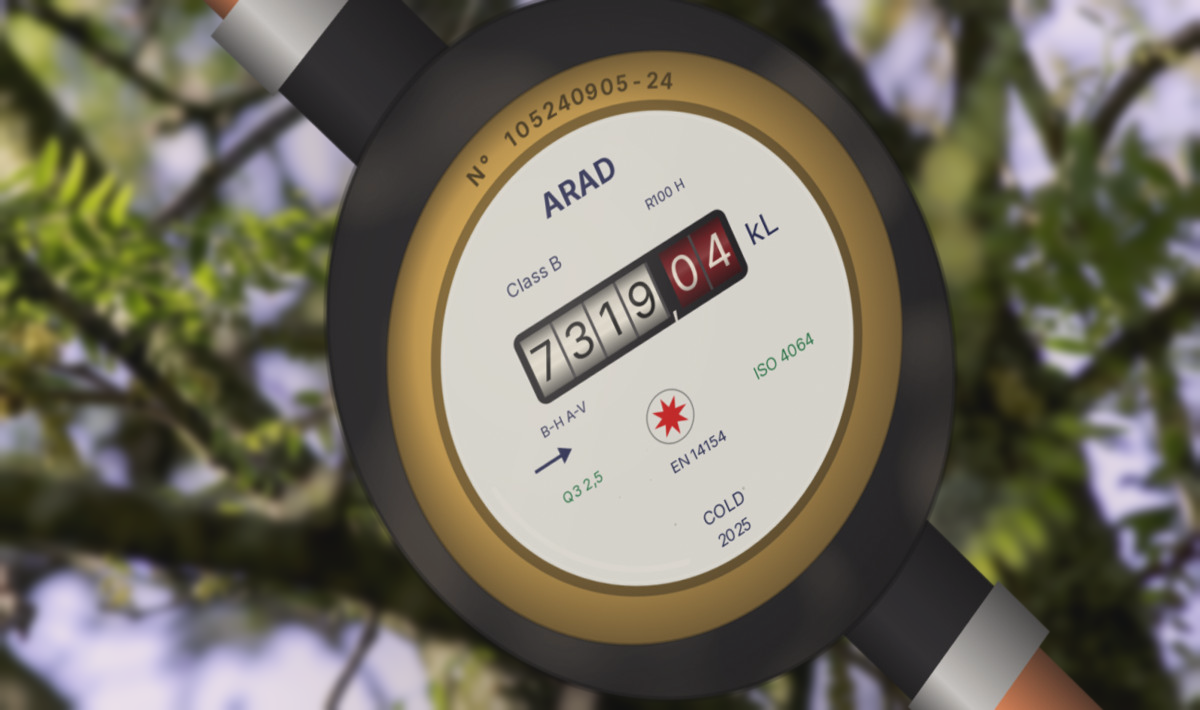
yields 7319.04 kL
